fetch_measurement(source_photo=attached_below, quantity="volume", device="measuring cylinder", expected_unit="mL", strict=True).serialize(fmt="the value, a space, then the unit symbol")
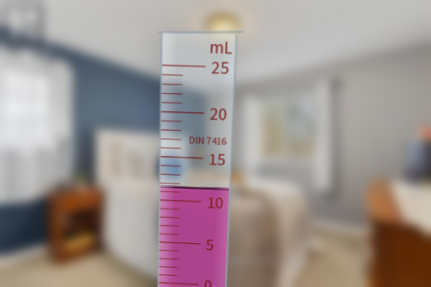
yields 11.5 mL
